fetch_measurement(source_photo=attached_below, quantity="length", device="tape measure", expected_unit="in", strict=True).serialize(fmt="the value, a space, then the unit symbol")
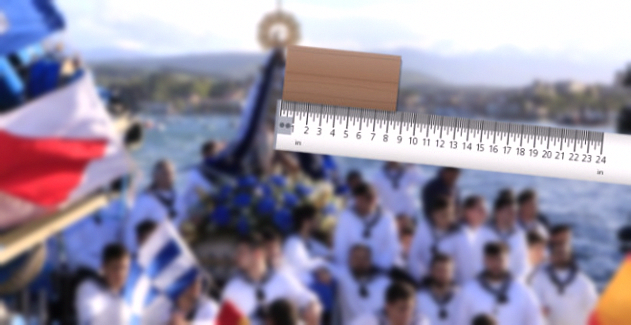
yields 8.5 in
